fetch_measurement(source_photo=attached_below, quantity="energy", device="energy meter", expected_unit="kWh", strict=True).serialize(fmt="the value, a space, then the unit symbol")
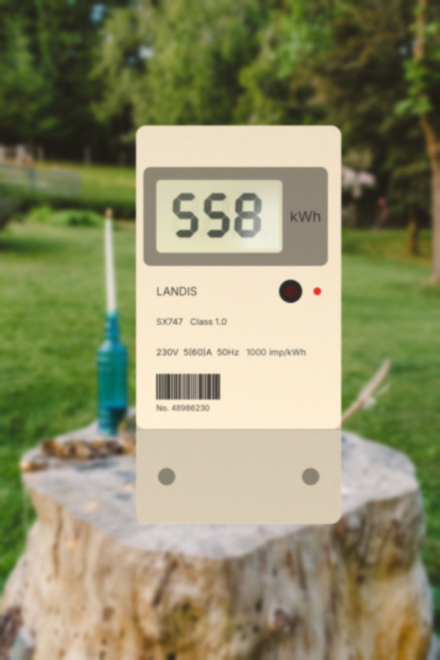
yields 558 kWh
